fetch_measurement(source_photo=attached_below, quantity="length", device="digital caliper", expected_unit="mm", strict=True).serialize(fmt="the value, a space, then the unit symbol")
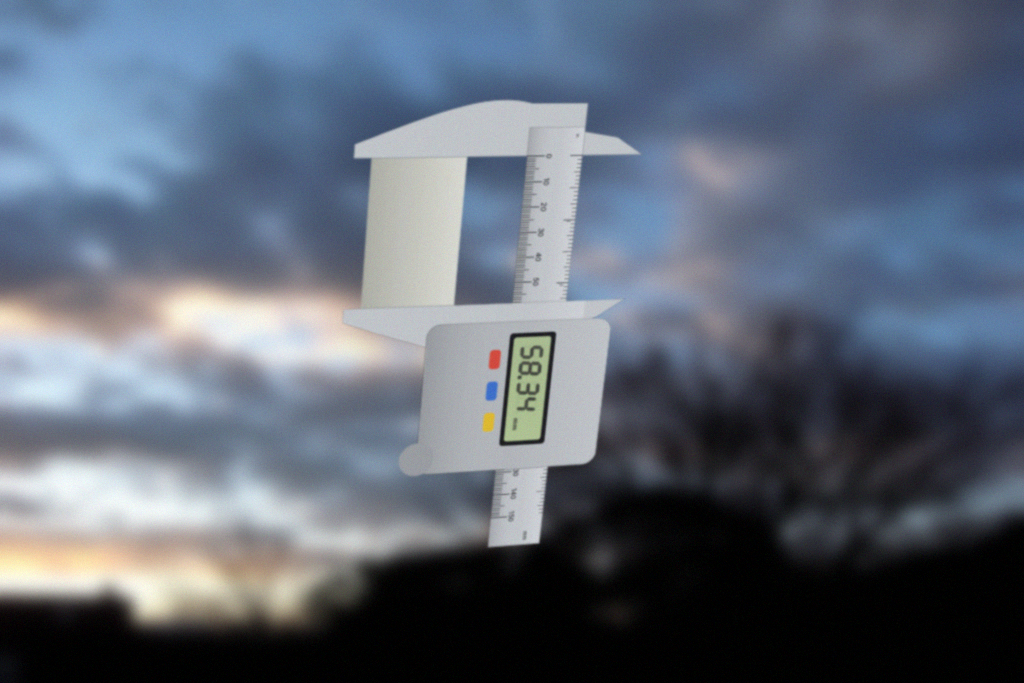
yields 58.34 mm
